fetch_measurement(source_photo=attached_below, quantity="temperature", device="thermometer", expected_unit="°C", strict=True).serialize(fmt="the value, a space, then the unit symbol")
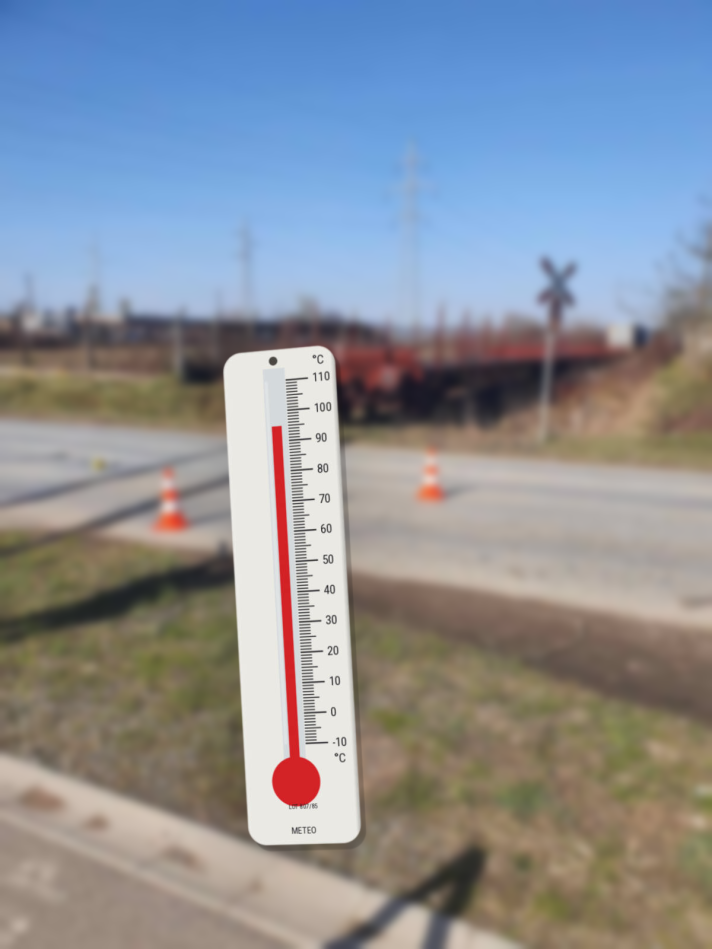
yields 95 °C
